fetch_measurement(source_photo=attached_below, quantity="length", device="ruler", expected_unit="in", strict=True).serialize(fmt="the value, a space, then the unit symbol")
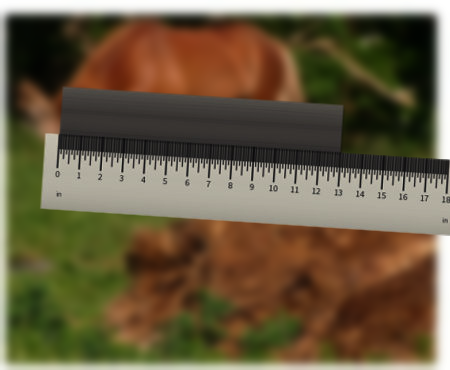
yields 13 in
